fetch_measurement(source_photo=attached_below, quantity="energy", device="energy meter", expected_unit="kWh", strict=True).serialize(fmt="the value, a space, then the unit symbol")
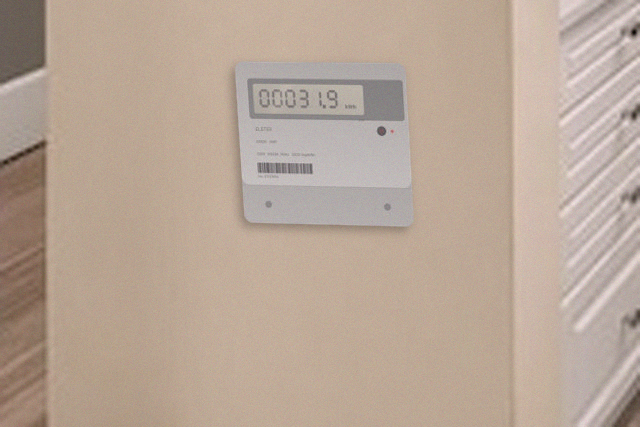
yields 31.9 kWh
